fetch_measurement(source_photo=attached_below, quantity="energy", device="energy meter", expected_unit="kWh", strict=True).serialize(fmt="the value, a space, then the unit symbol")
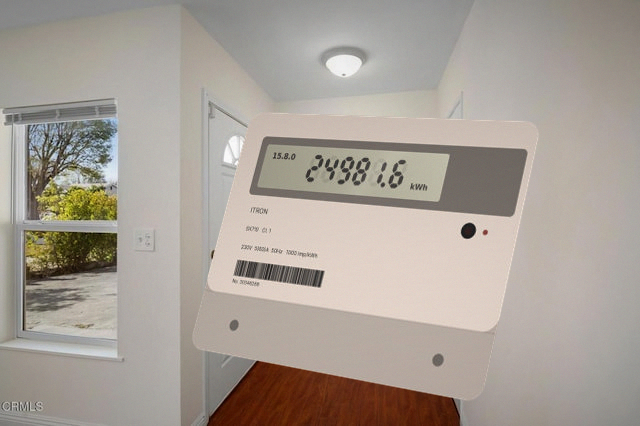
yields 24981.6 kWh
